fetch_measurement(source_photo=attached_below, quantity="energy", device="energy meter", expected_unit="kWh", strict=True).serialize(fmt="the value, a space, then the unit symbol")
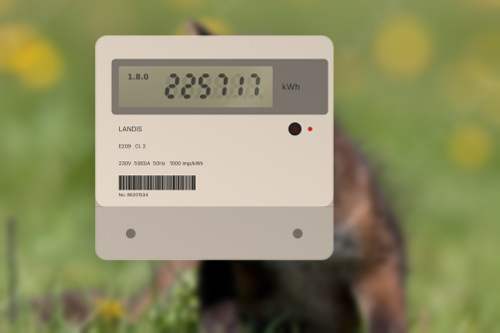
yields 225717 kWh
